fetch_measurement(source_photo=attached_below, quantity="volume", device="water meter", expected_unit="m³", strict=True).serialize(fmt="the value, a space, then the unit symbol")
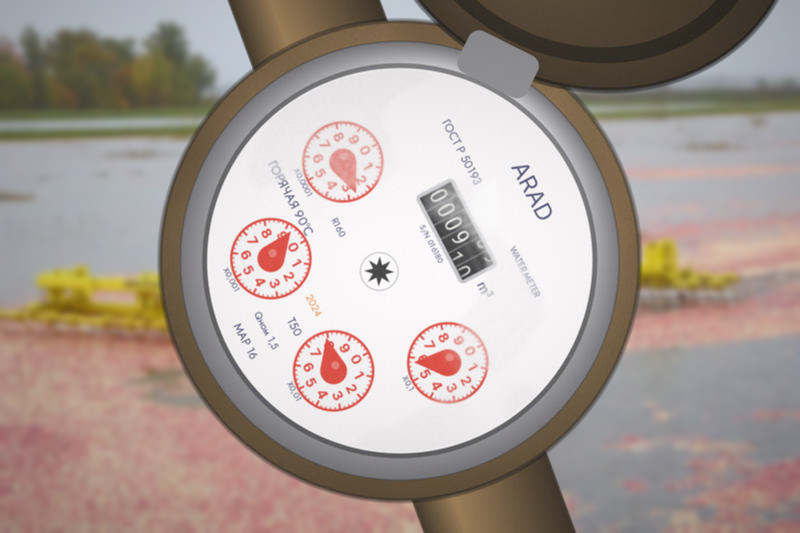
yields 909.5792 m³
